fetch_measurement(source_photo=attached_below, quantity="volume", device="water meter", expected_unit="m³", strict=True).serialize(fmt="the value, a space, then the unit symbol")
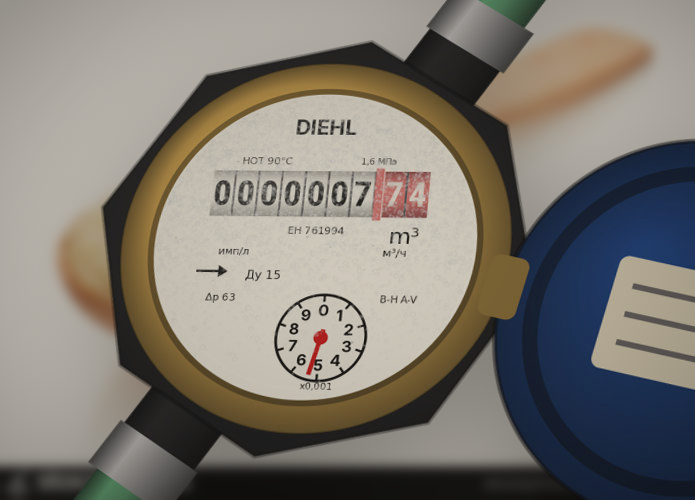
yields 7.745 m³
